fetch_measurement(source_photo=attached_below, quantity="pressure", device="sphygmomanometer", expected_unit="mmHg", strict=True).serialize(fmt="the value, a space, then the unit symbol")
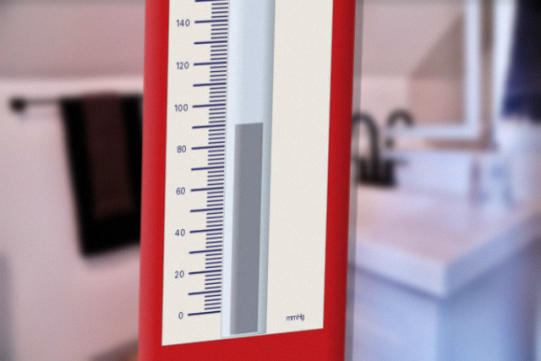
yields 90 mmHg
